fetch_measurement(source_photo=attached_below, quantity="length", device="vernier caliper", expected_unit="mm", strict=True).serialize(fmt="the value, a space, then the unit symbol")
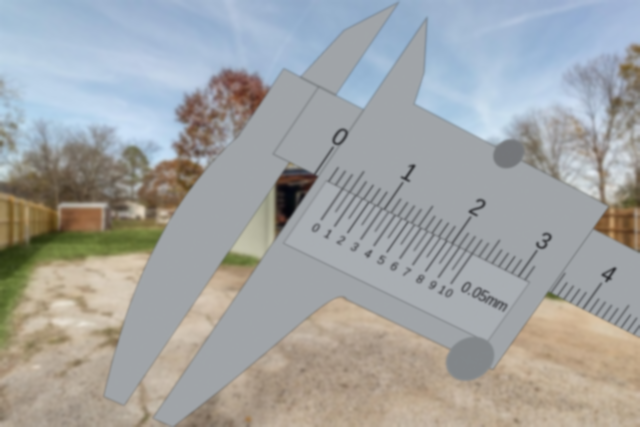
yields 4.0 mm
